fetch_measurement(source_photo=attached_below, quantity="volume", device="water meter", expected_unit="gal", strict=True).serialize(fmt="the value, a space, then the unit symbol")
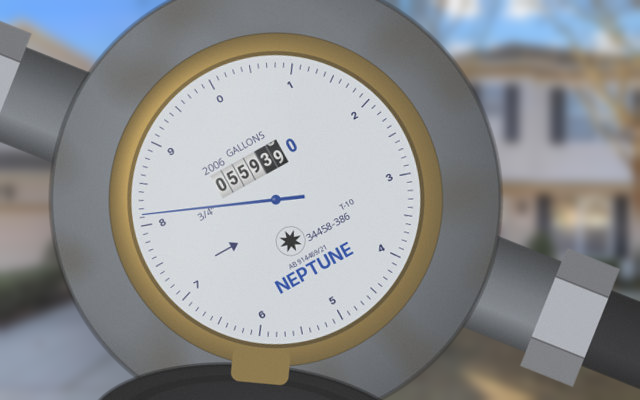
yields 559388.1 gal
